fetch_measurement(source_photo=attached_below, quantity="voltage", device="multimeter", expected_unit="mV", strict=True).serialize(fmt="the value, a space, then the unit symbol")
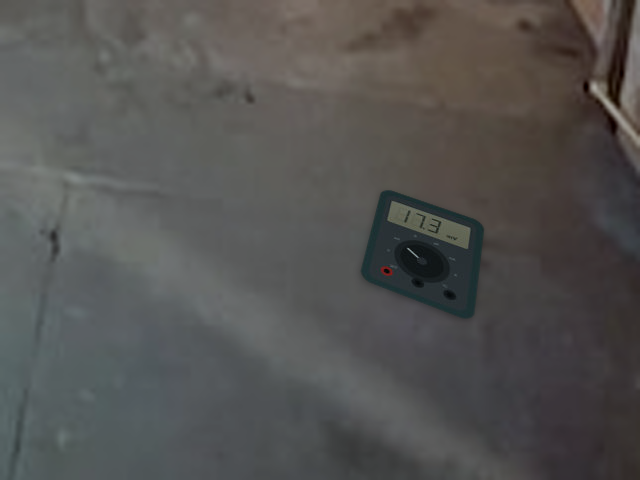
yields 17.3 mV
